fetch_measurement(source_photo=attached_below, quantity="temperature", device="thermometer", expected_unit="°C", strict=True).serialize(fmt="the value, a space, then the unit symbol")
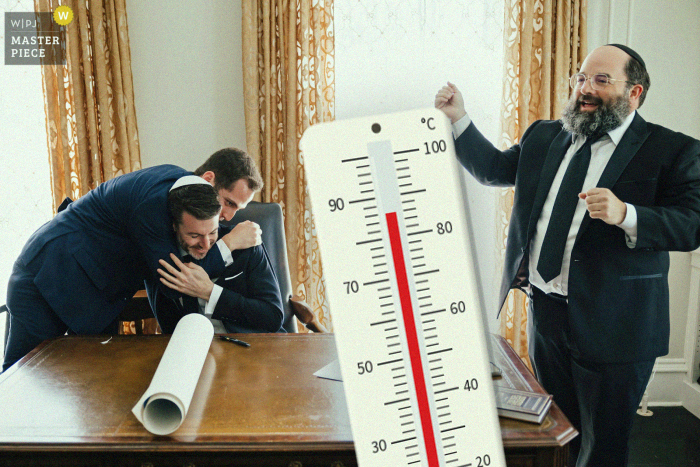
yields 86 °C
